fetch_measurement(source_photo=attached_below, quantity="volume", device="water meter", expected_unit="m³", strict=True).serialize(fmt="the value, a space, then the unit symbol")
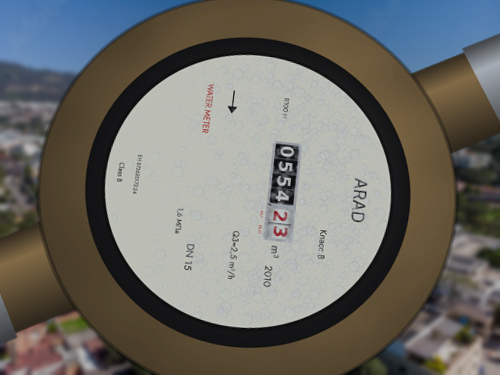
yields 554.23 m³
